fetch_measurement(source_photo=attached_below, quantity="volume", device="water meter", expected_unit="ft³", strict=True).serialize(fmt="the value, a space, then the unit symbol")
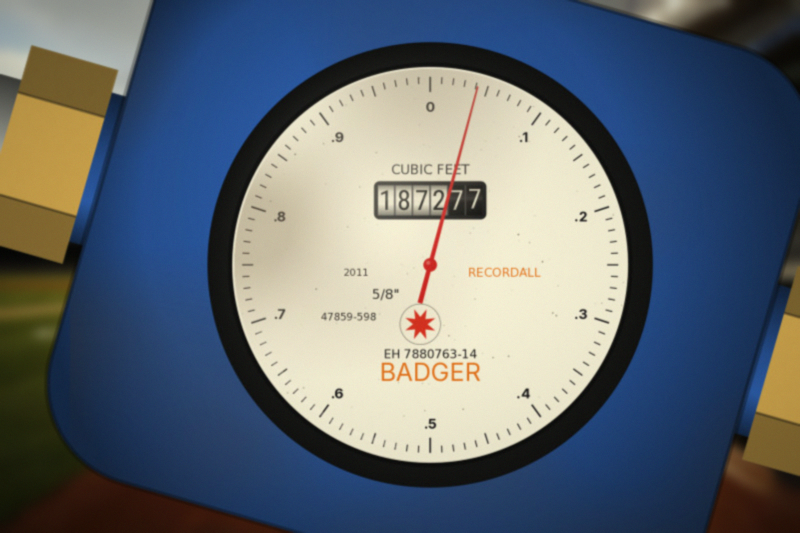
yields 187277.04 ft³
